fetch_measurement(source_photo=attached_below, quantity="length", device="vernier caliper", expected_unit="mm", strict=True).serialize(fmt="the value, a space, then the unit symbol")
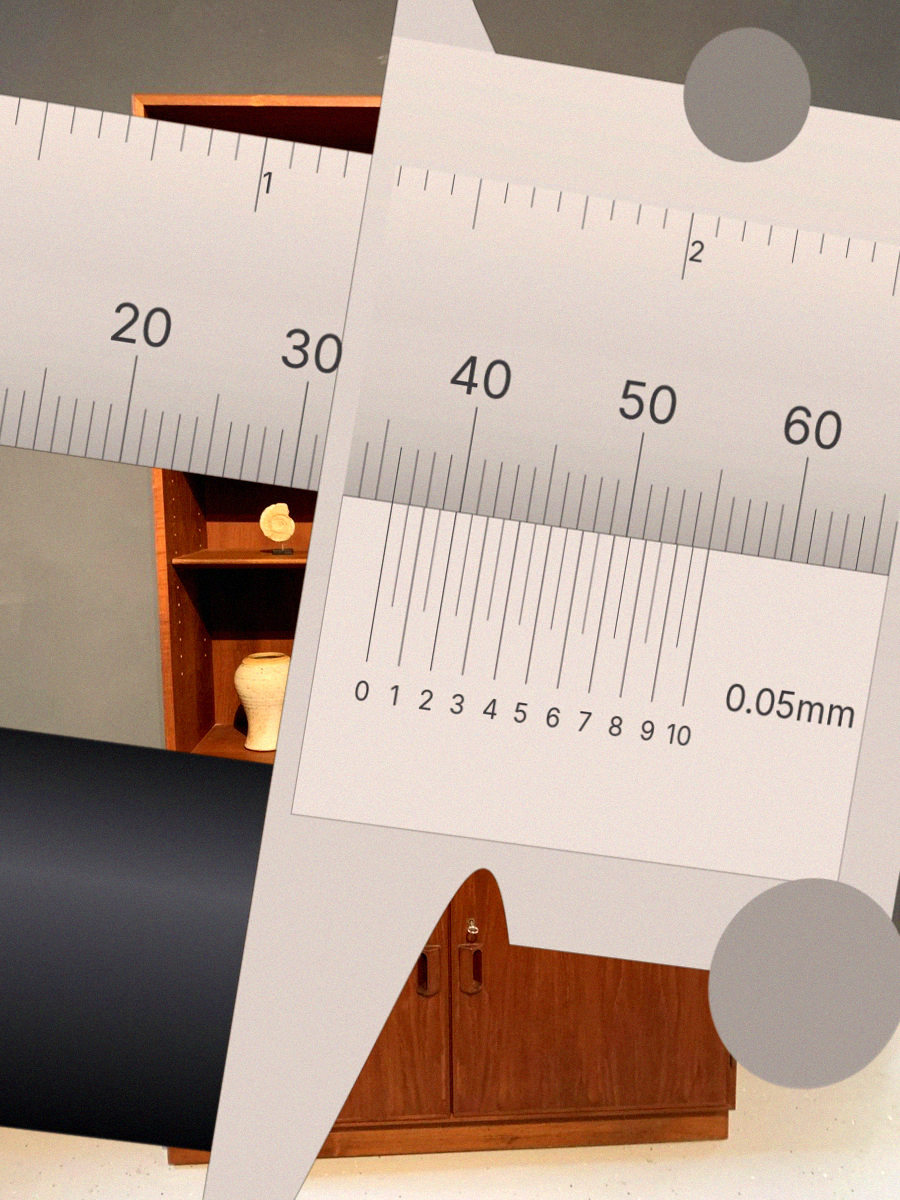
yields 36.0 mm
